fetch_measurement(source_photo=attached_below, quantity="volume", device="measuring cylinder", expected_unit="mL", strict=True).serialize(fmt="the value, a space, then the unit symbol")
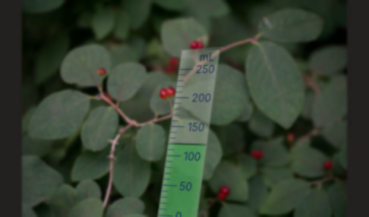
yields 120 mL
